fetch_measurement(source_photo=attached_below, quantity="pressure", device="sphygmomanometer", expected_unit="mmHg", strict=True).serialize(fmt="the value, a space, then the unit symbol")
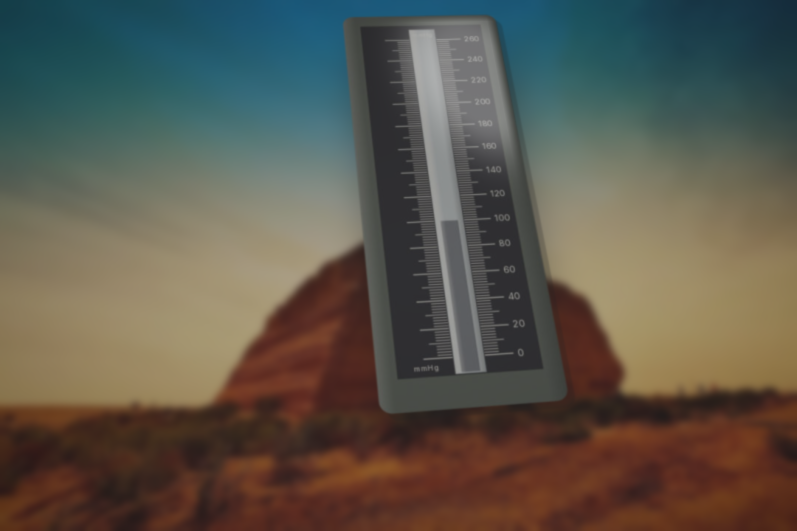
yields 100 mmHg
